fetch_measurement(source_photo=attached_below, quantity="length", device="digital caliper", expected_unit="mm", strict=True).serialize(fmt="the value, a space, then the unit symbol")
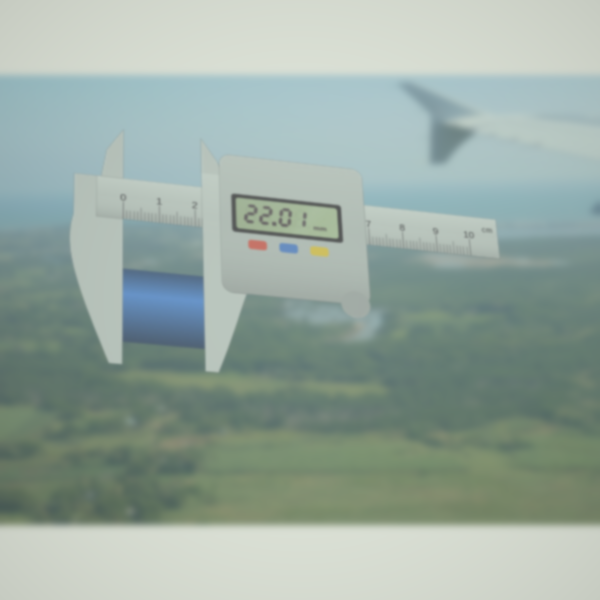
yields 22.01 mm
